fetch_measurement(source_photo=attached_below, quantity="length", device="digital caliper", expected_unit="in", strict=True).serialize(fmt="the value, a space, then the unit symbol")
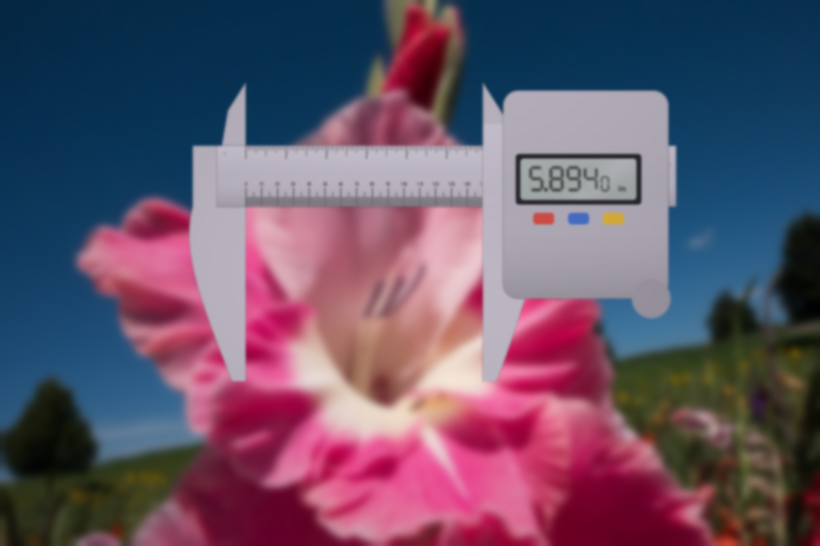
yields 5.8940 in
